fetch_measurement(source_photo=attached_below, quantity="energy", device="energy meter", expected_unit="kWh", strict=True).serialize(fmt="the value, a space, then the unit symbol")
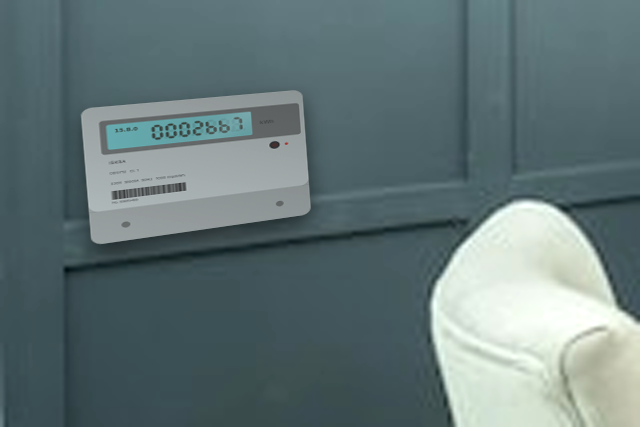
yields 2667 kWh
